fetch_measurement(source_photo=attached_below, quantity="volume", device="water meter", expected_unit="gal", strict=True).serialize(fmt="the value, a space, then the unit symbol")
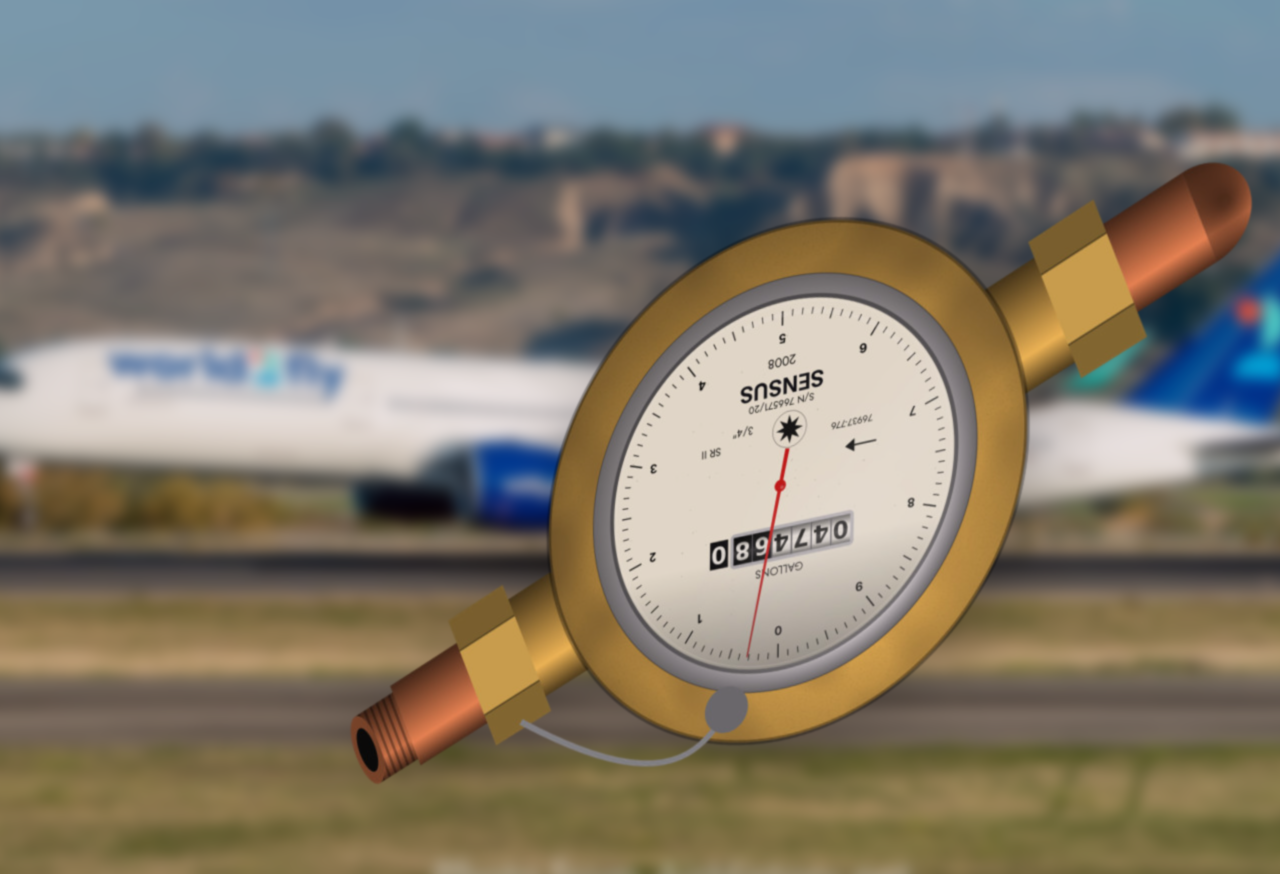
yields 474680.3 gal
